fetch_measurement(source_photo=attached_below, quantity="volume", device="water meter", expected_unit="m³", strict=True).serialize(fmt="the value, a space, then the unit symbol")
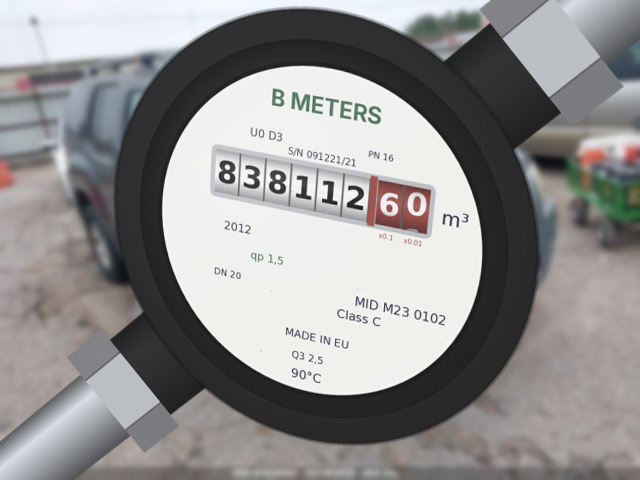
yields 838112.60 m³
